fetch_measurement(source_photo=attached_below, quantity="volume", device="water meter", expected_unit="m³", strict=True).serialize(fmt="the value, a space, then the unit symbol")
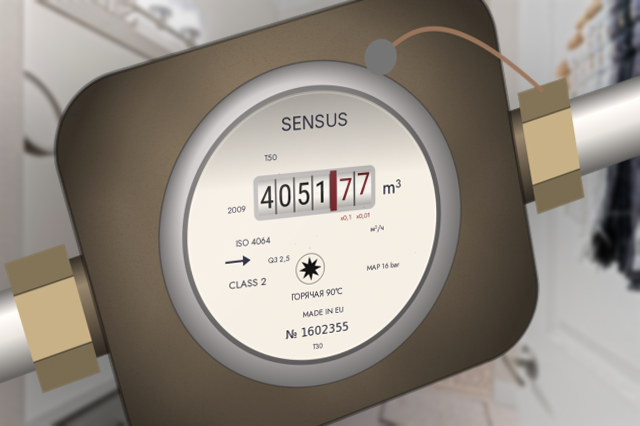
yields 4051.77 m³
